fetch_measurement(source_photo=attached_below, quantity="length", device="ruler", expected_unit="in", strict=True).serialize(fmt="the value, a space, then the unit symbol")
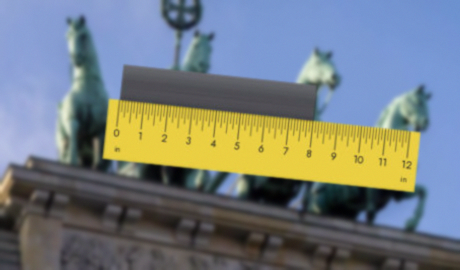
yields 8 in
